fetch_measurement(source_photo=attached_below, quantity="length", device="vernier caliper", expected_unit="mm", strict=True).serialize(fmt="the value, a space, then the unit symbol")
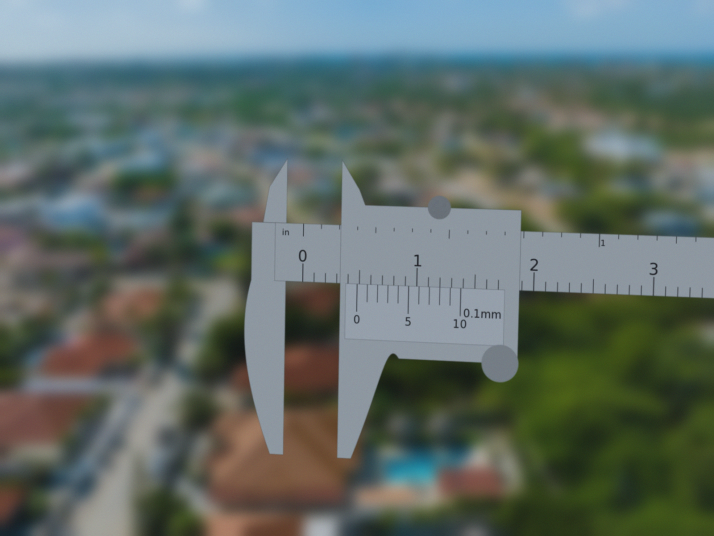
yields 4.8 mm
